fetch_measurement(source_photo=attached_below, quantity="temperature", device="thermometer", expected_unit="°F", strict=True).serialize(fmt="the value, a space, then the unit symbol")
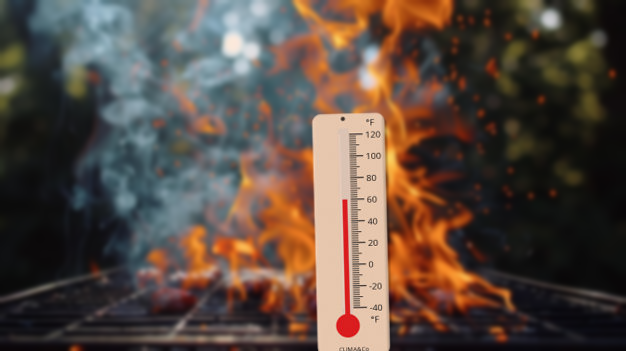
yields 60 °F
